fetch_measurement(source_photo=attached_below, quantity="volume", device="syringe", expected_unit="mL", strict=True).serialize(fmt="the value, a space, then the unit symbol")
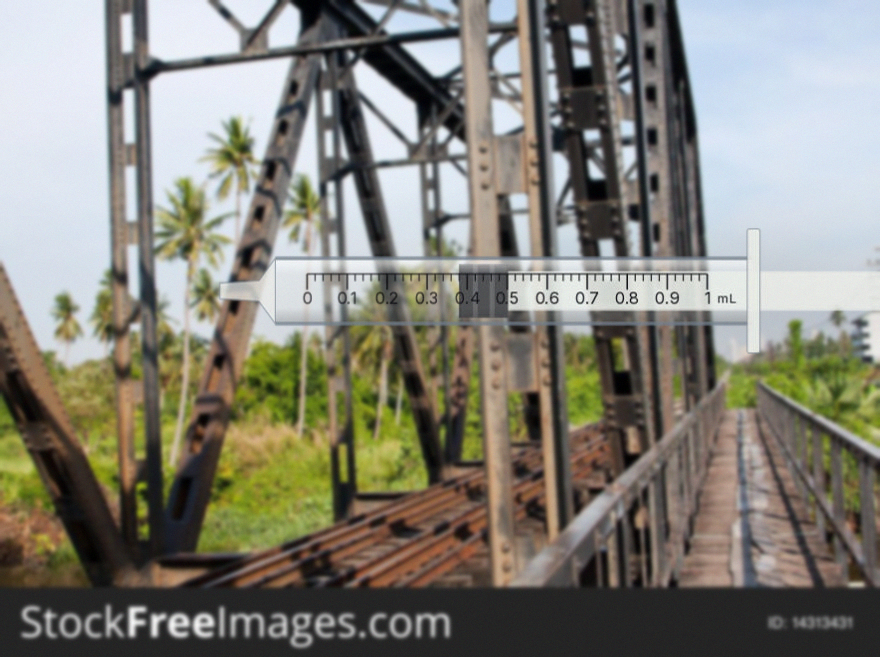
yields 0.38 mL
